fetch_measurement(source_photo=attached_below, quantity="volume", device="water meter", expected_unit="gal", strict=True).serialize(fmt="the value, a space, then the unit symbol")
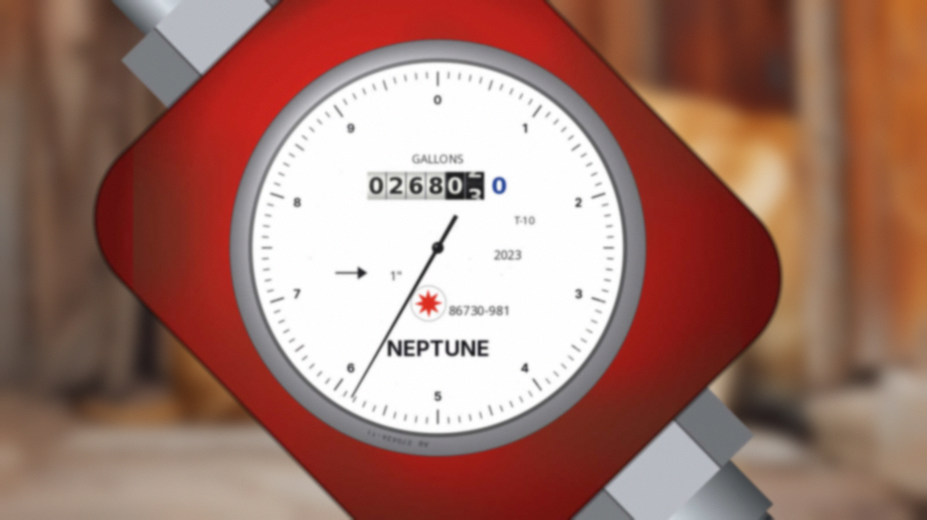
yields 268025.8 gal
